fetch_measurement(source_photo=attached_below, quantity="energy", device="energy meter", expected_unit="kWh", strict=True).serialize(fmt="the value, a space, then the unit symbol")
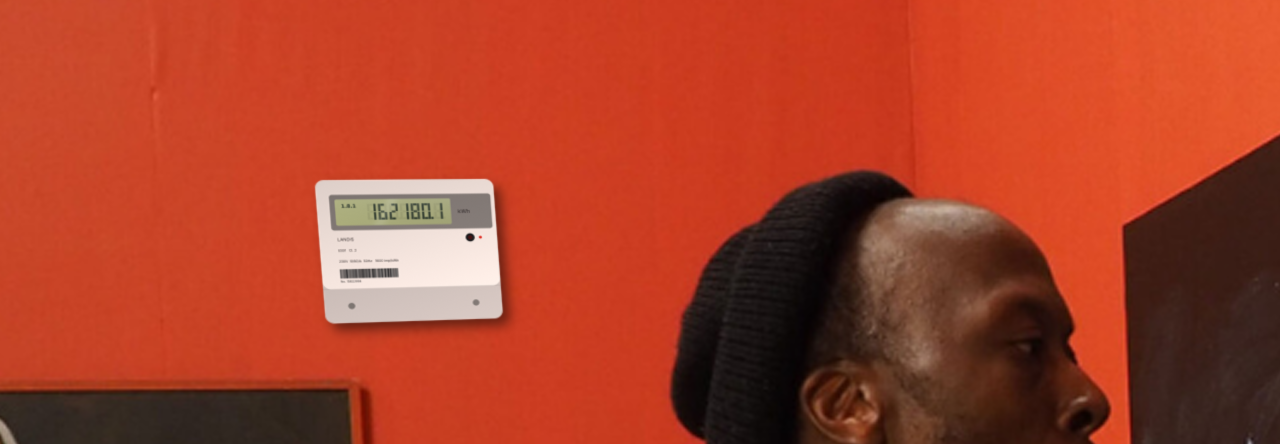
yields 162180.1 kWh
